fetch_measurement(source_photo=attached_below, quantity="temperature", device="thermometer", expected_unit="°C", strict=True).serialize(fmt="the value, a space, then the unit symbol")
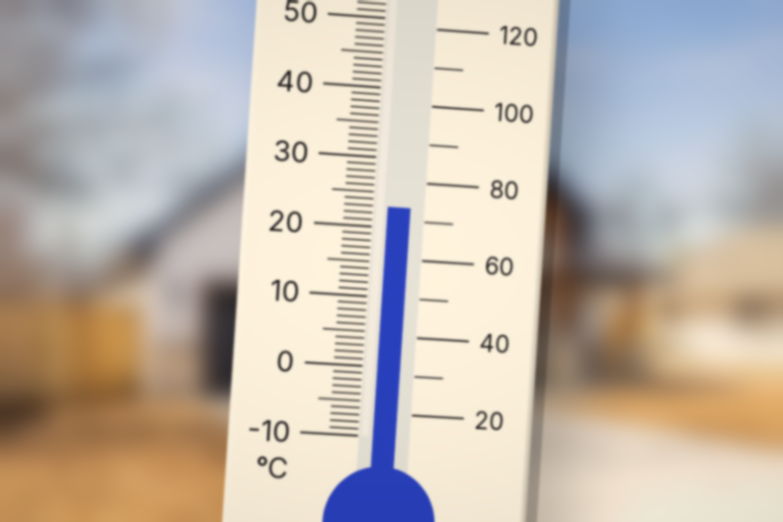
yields 23 °C
